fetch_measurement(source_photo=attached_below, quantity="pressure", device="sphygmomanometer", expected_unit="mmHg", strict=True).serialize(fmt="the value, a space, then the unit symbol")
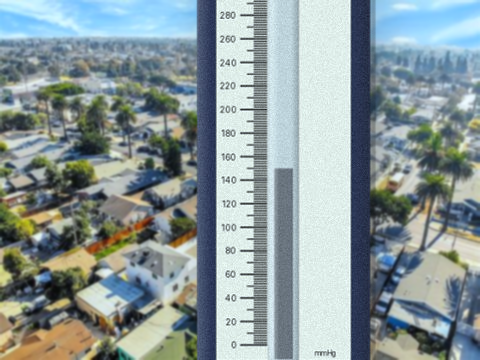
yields 150 mmHg
